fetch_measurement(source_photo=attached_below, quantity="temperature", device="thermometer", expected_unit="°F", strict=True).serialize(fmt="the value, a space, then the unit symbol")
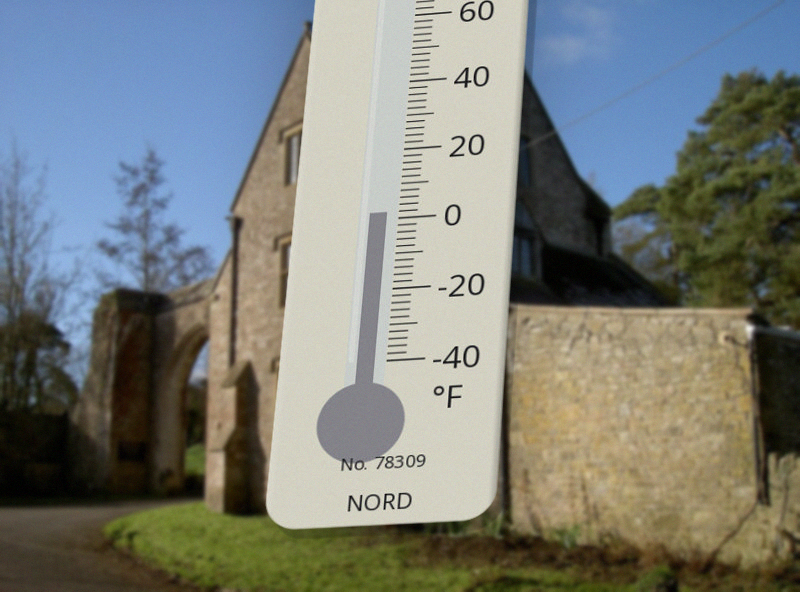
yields 2 °F
